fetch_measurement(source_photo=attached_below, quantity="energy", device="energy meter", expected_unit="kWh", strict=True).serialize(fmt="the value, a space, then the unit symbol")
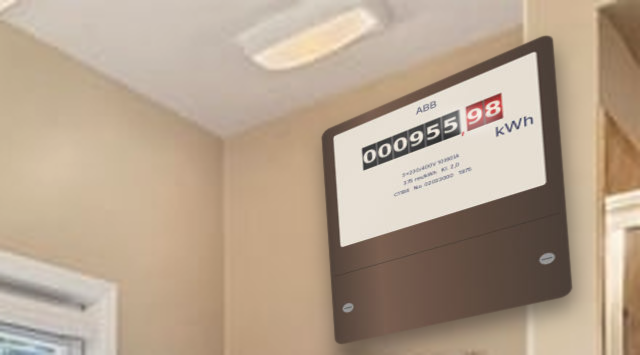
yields 955.98 kWh
